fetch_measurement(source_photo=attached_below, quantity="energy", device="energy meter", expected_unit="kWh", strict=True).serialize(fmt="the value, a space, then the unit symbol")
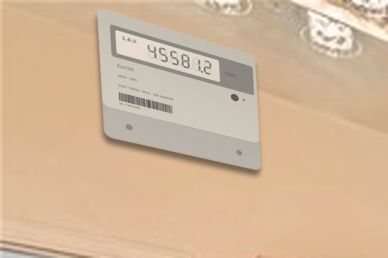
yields 45581.2 kWh
